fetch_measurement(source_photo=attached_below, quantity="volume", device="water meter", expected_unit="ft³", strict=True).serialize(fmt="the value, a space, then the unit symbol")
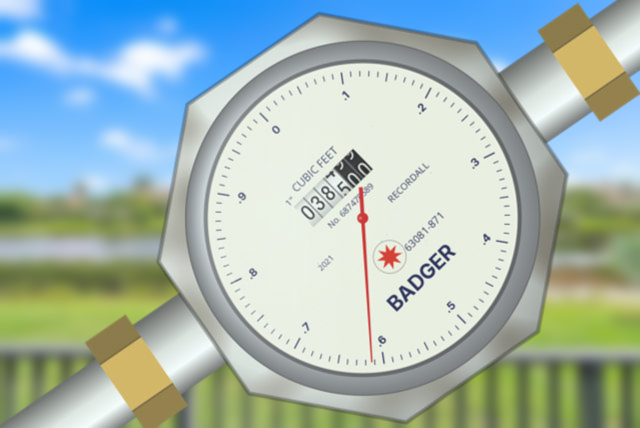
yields 38499.61 ft³
